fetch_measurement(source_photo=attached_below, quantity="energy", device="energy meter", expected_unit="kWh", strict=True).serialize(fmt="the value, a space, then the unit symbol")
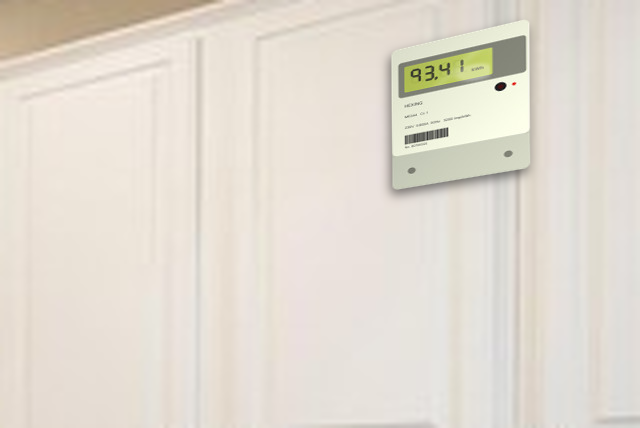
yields 93.41 kWh
